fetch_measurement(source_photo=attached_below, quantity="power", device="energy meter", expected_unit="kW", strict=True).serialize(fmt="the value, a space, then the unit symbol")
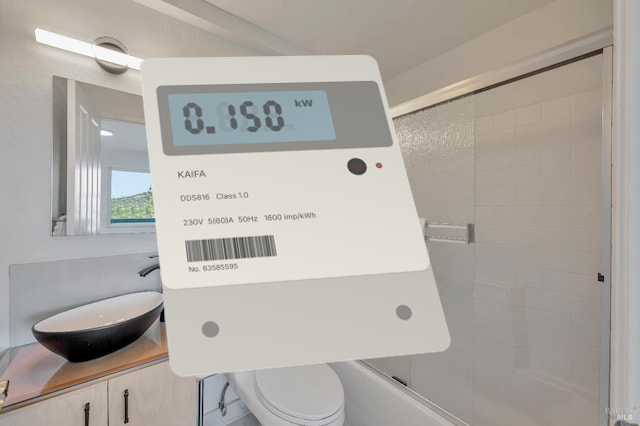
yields 0.150 kW
